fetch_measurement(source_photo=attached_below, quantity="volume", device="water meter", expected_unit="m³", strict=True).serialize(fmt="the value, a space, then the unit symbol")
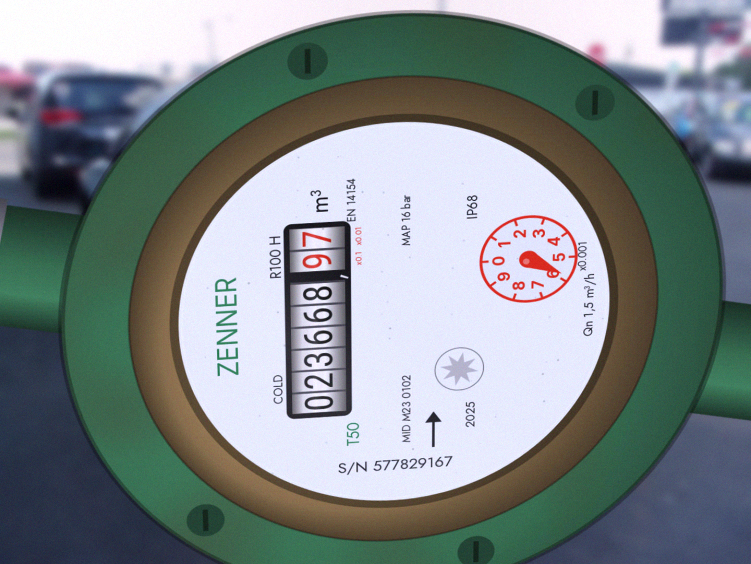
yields 23668.975 m³
